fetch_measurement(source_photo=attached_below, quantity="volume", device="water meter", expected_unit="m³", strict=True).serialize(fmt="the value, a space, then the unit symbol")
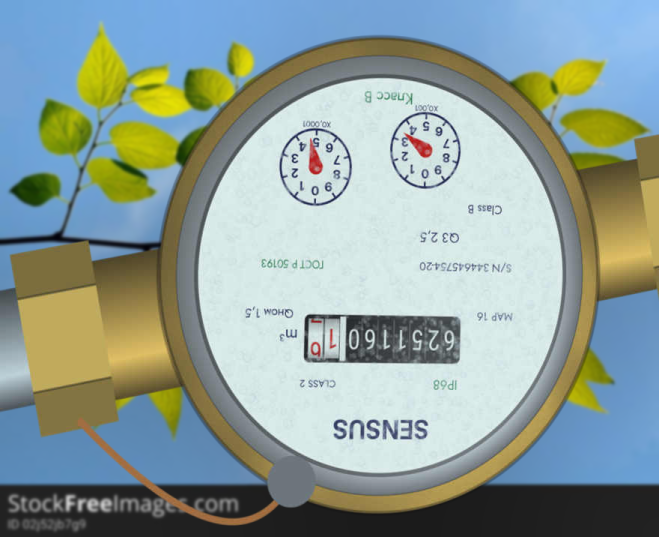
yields 6251160.1634 m³
